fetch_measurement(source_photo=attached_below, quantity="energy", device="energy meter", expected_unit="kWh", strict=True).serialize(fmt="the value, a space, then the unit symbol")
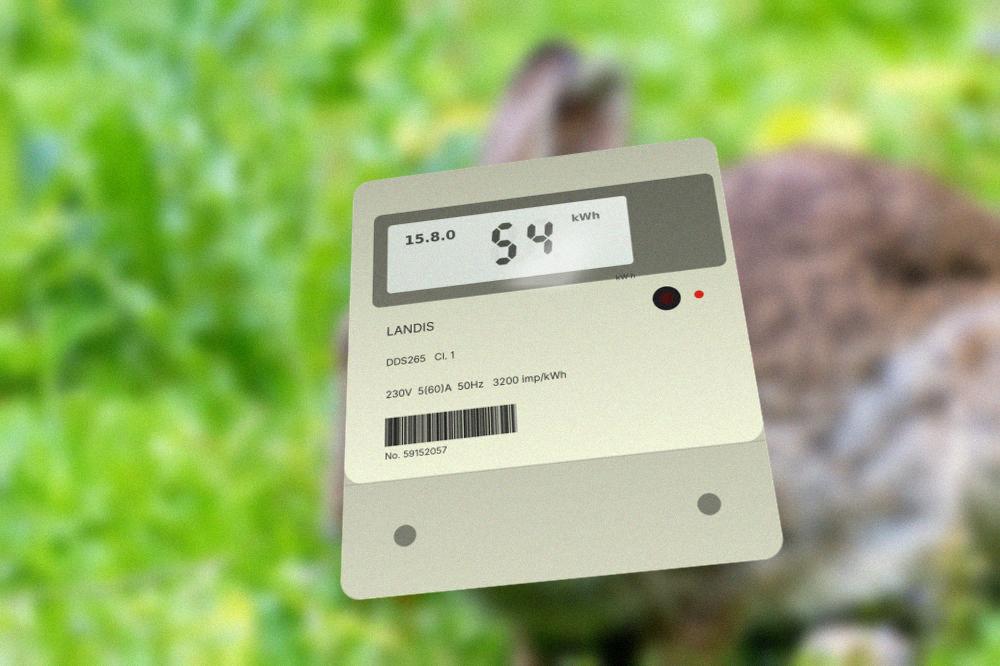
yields 54 kWh
